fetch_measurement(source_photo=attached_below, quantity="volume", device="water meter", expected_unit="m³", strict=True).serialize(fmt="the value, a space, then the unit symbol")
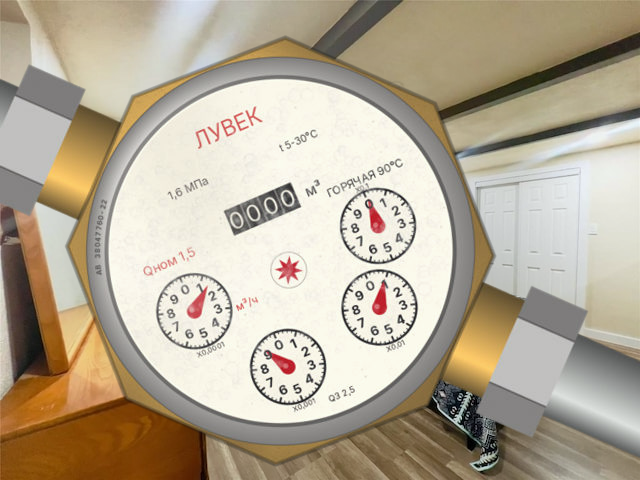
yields 0.0091 m³
